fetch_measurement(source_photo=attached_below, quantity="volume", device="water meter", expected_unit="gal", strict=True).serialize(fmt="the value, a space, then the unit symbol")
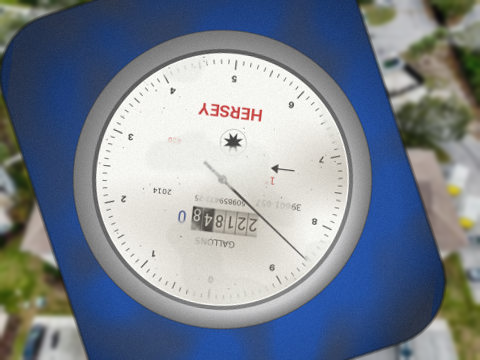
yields 2218478.5 gal
